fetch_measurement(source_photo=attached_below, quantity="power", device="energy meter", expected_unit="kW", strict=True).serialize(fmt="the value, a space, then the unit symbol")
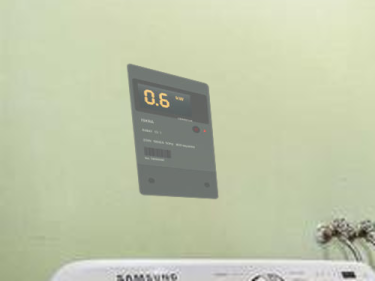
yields 0.6 kW
